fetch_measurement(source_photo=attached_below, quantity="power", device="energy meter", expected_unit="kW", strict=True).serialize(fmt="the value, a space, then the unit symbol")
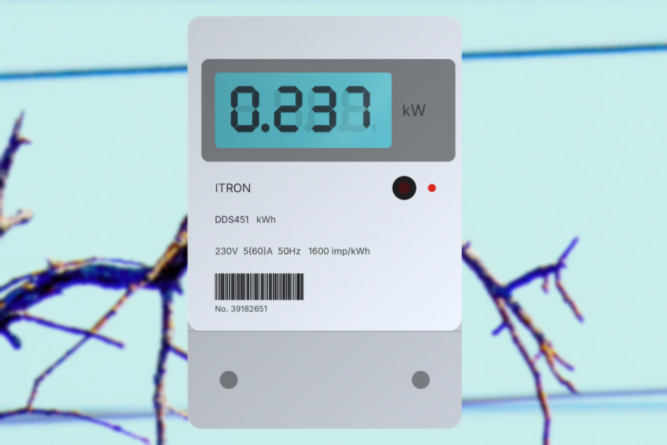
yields 0.237 kW
